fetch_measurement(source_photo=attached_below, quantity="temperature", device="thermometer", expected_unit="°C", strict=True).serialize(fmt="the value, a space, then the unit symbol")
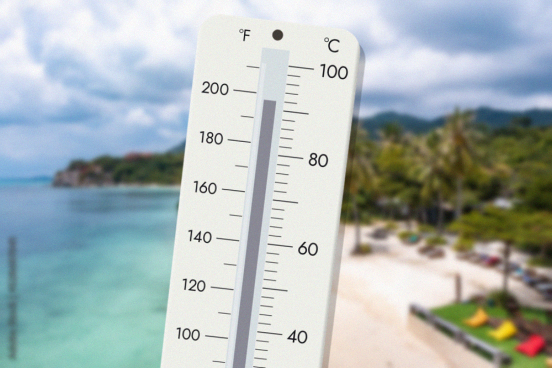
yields 92 °C
